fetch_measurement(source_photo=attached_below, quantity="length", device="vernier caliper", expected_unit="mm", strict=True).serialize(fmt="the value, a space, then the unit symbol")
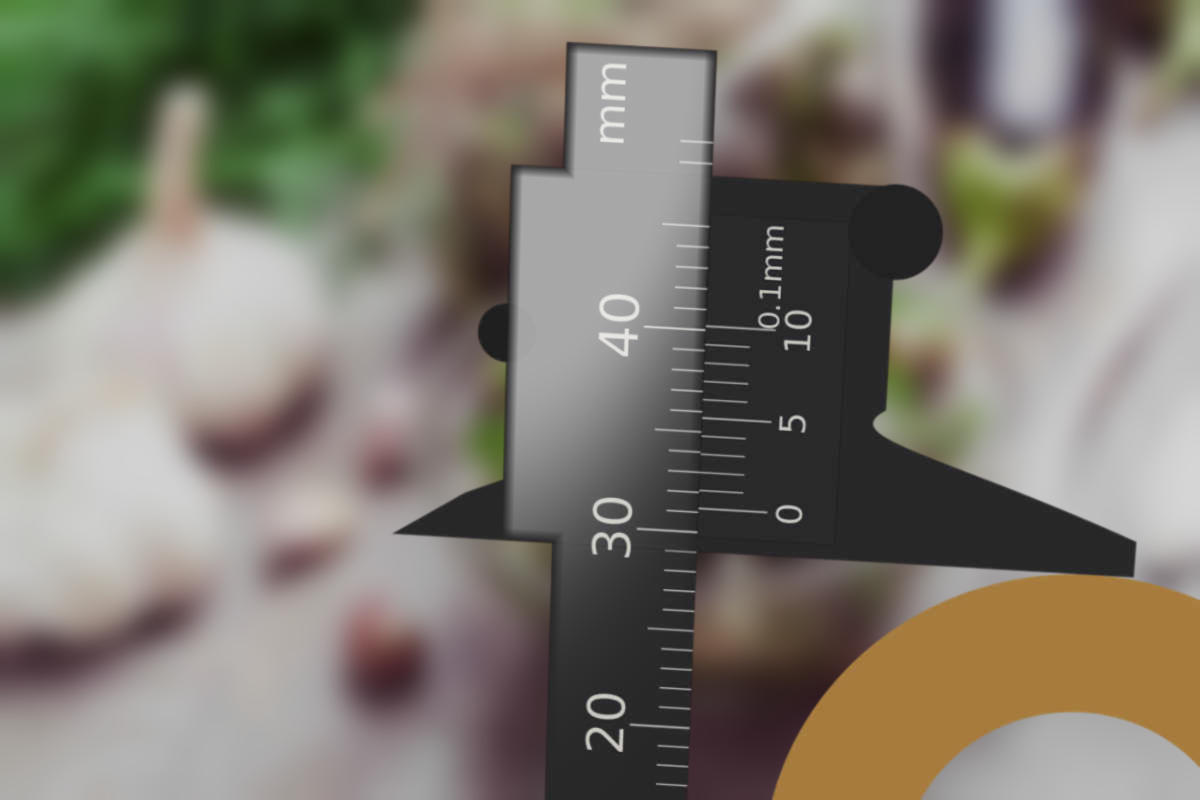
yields 31.2 mm
